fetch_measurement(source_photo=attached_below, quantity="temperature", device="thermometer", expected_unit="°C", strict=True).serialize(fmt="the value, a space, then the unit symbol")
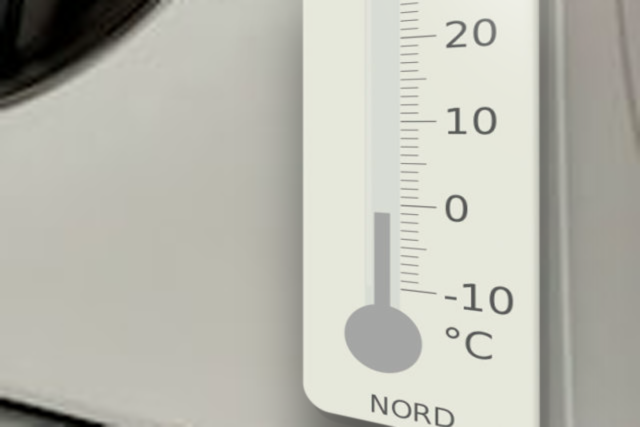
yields -1 °C
